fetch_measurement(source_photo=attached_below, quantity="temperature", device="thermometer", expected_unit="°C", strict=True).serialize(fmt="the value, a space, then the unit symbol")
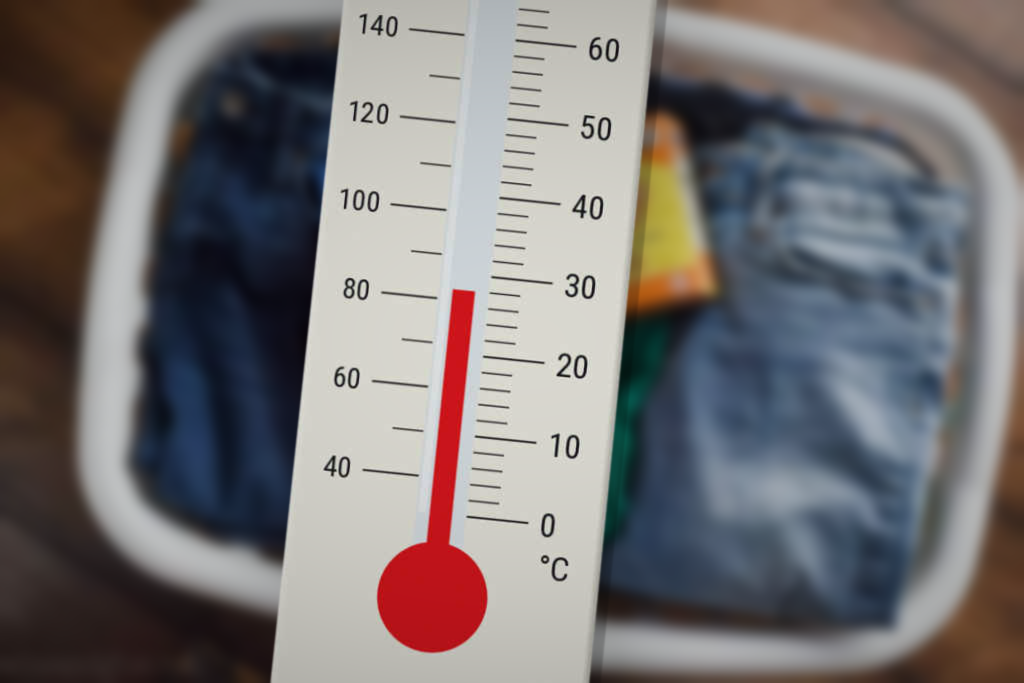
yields 28 °C
